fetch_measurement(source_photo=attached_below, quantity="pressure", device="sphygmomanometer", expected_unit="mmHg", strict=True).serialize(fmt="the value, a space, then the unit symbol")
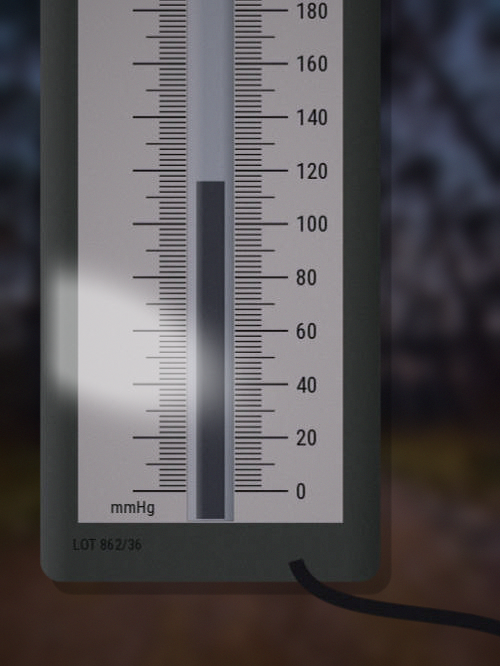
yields 116 mmHg
